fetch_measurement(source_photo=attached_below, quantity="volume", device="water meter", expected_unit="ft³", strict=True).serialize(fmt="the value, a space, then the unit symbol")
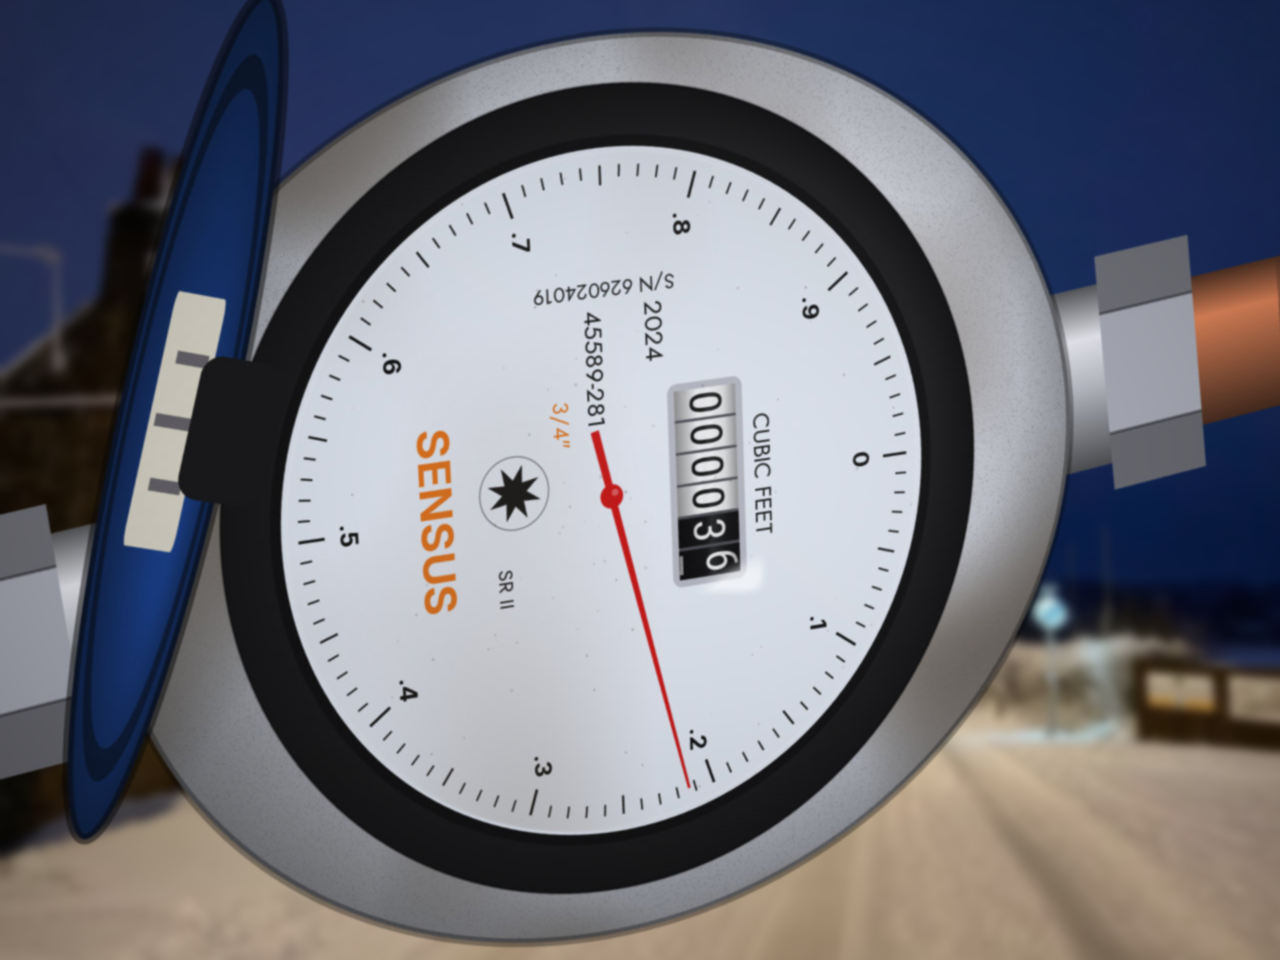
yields 36.21 ft³
